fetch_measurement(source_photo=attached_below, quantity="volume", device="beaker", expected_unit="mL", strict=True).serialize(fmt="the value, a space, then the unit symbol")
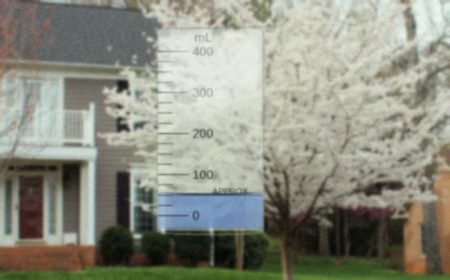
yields 50 mL
